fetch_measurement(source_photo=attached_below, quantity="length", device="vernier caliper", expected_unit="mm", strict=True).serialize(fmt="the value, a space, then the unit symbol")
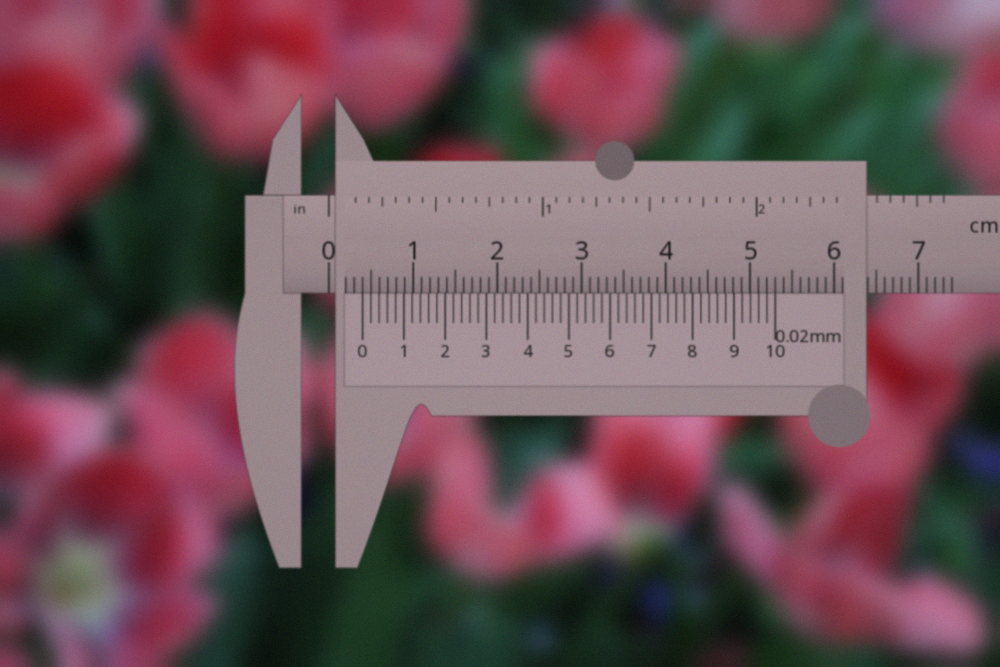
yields 4.0 mm
